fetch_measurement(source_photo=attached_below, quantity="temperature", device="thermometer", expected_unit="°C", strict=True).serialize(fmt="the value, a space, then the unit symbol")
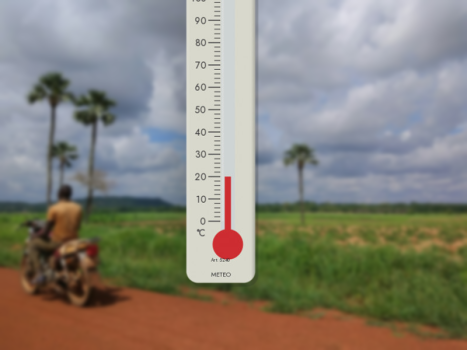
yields 20 °C
